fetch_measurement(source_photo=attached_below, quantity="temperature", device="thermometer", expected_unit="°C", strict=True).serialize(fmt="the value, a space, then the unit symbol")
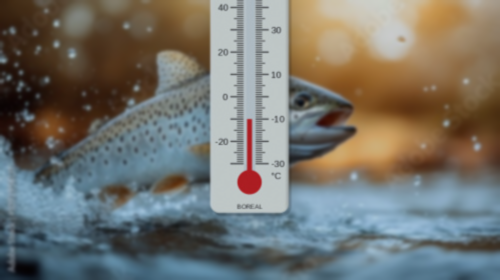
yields -10 °C
